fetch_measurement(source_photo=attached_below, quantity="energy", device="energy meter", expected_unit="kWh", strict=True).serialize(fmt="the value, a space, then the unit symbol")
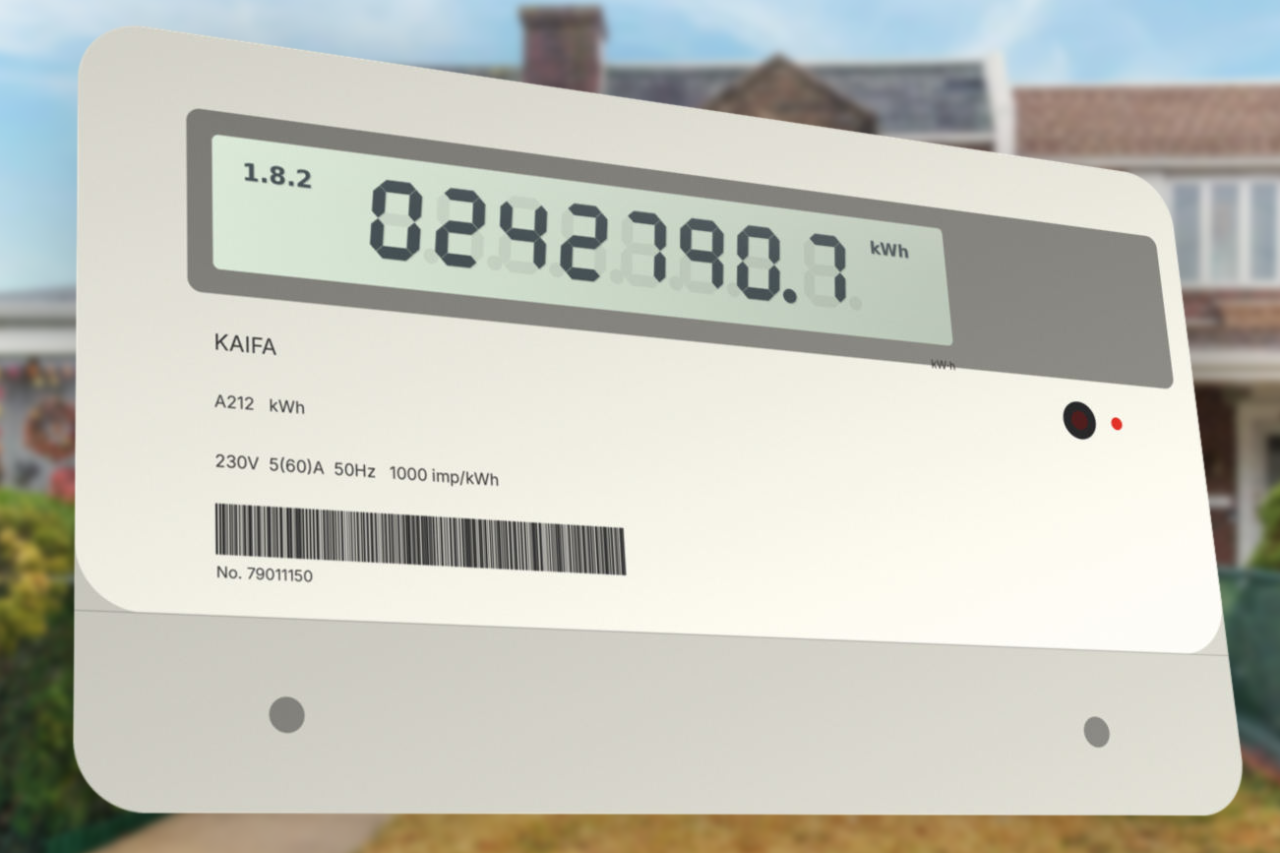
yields 242790.7 kWh
